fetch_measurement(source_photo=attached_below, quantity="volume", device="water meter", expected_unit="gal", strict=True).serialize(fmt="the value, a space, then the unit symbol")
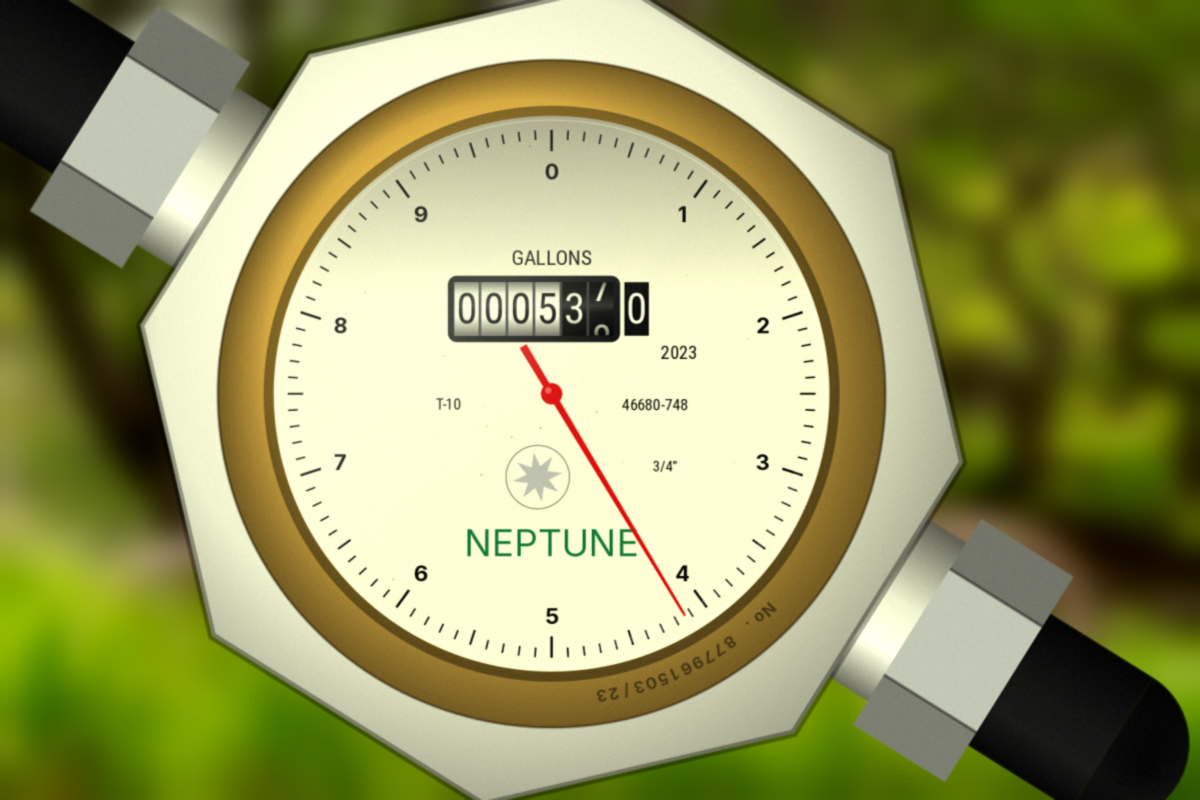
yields 5374.1 gal
